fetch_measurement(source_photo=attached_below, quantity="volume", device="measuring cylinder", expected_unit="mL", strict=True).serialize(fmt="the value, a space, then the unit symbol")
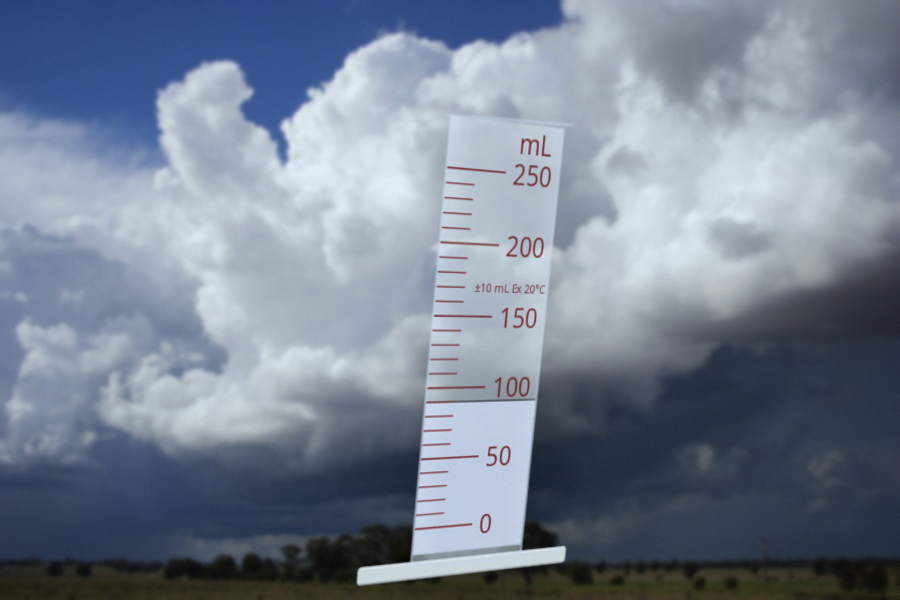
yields 90 mL
